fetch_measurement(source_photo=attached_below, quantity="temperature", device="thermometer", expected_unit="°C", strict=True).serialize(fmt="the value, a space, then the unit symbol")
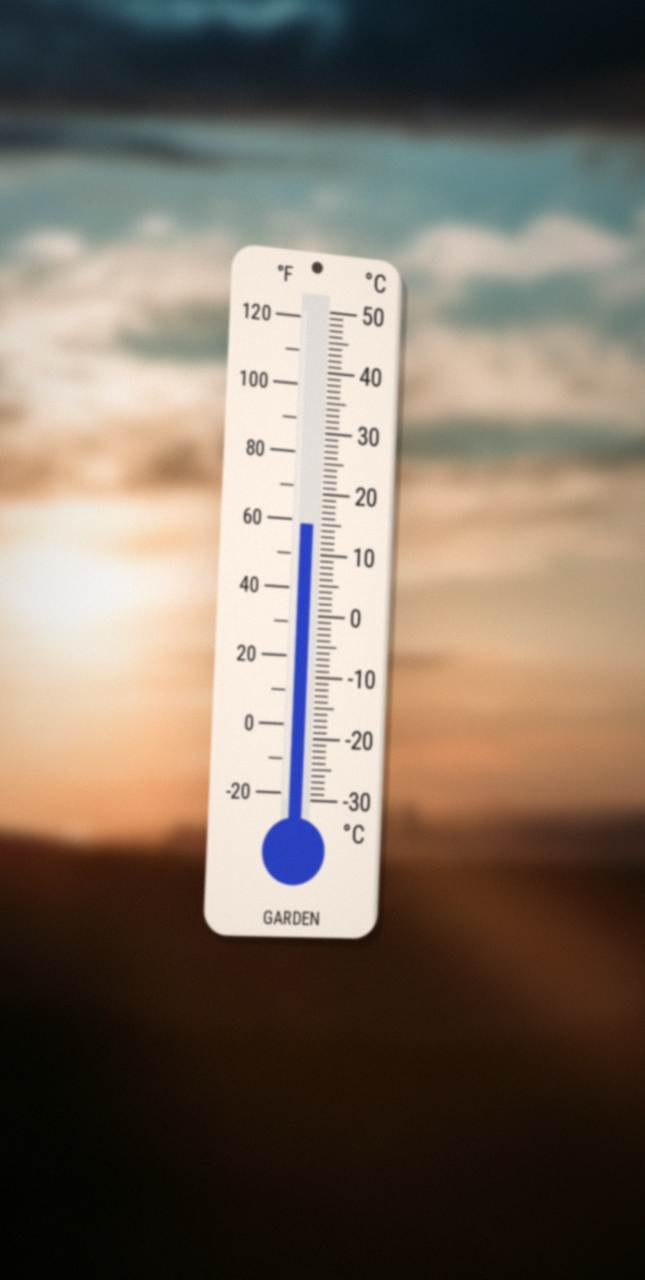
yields 15 °C
